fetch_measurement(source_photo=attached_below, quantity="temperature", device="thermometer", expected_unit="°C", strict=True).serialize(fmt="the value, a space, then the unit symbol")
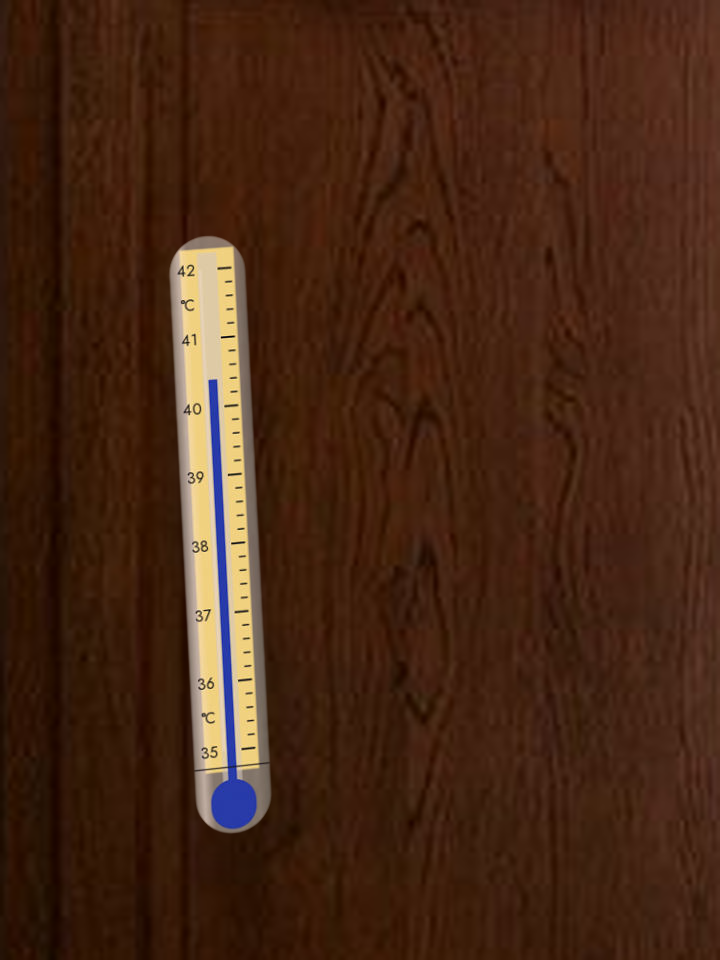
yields 40.4 °C
